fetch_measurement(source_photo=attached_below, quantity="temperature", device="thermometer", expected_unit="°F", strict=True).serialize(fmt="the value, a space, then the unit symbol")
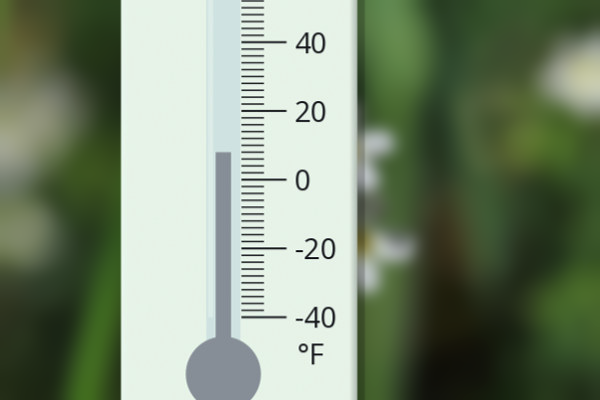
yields 8 °F
